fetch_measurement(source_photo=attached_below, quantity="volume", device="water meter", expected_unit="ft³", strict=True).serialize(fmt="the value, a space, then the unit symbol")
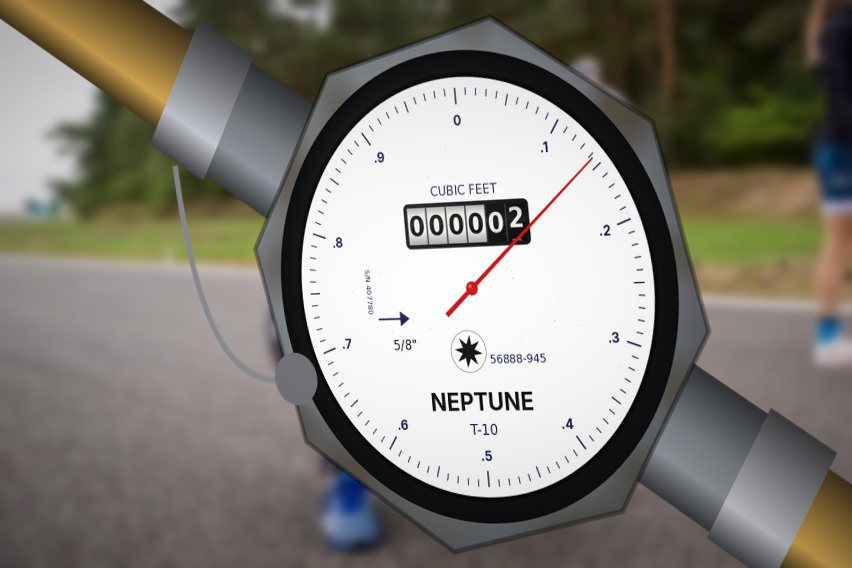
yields 2.14 ft³
